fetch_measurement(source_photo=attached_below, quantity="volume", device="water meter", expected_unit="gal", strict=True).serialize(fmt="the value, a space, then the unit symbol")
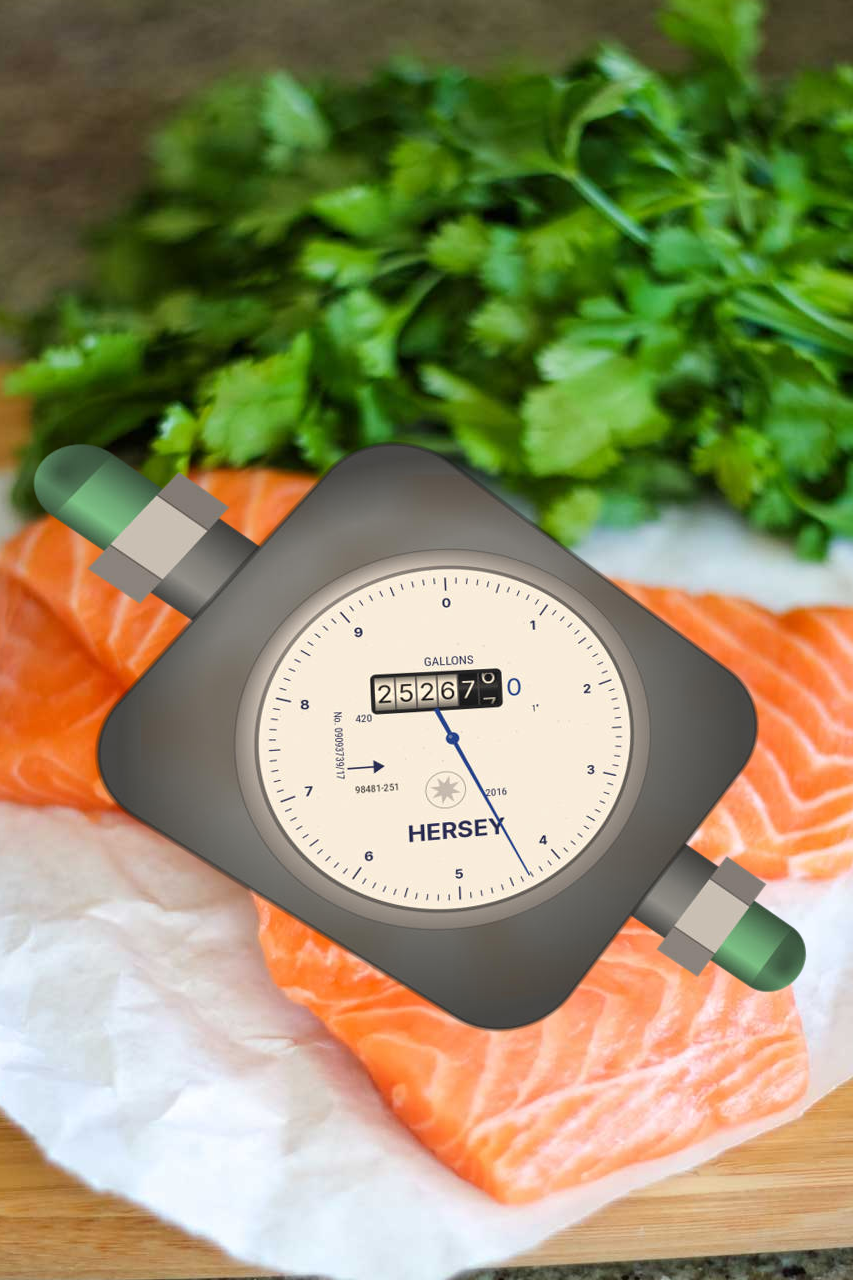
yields 2526764.3 gal
